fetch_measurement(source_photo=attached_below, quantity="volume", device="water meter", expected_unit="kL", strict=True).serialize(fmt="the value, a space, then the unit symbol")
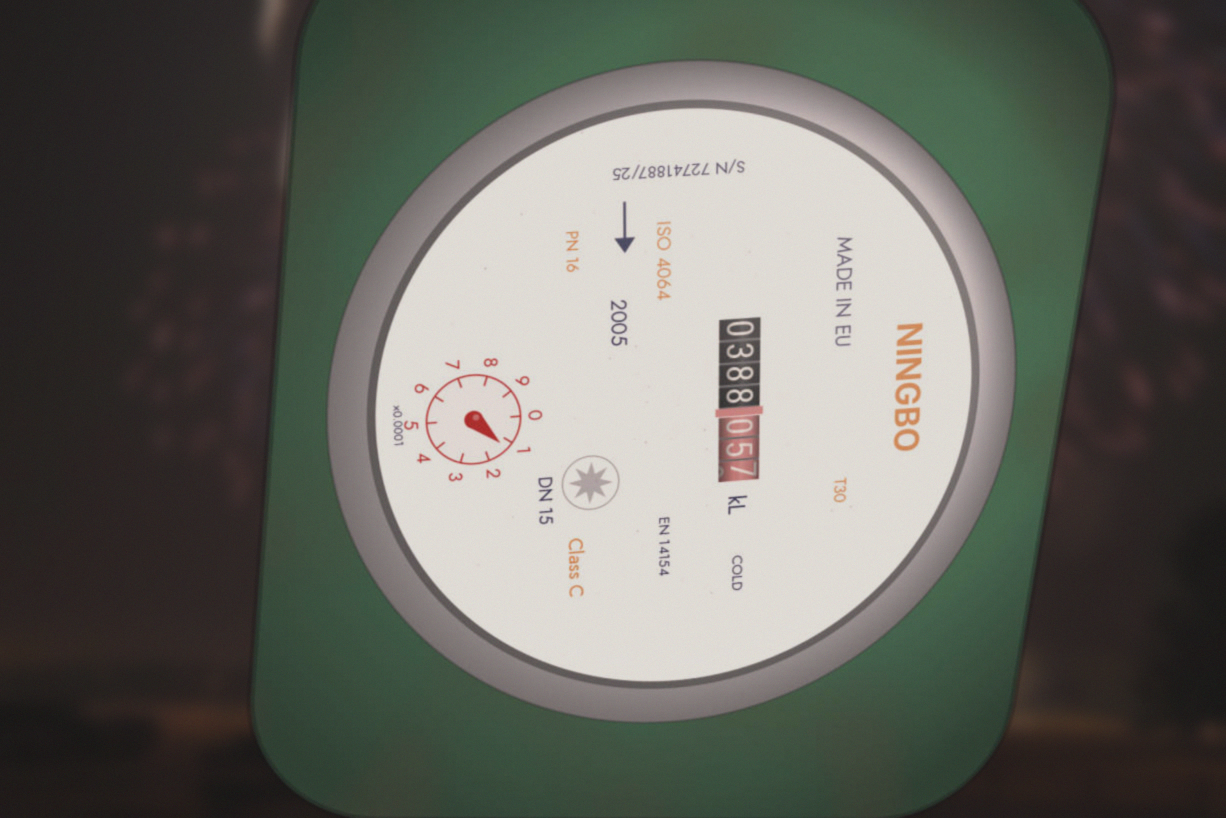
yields 388.0571 kL
